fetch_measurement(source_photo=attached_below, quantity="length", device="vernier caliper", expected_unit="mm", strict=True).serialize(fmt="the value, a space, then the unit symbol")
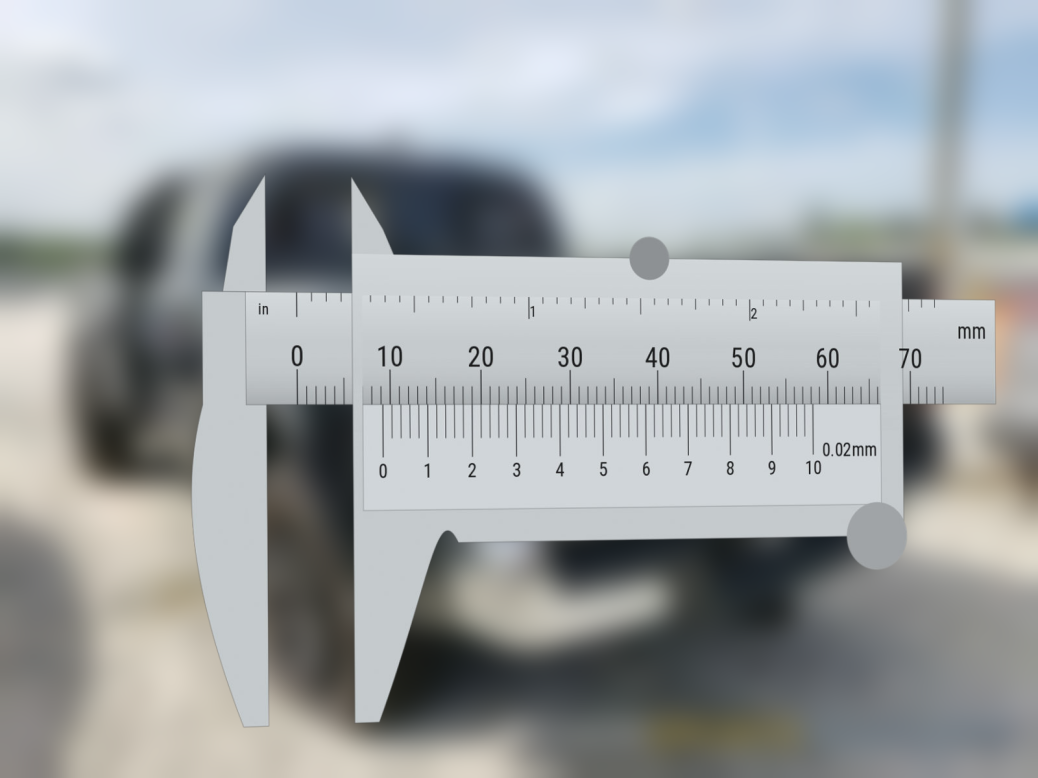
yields 9.2 mm
